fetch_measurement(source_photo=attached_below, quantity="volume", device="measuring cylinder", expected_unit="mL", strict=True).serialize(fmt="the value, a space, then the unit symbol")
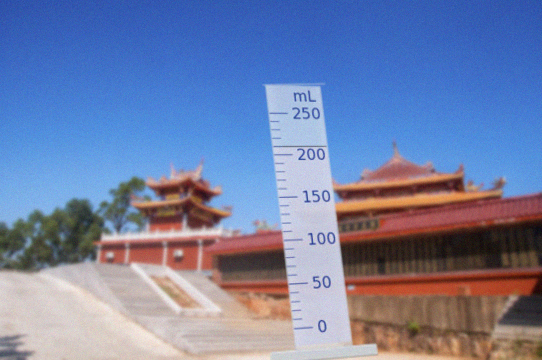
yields 210 mL
